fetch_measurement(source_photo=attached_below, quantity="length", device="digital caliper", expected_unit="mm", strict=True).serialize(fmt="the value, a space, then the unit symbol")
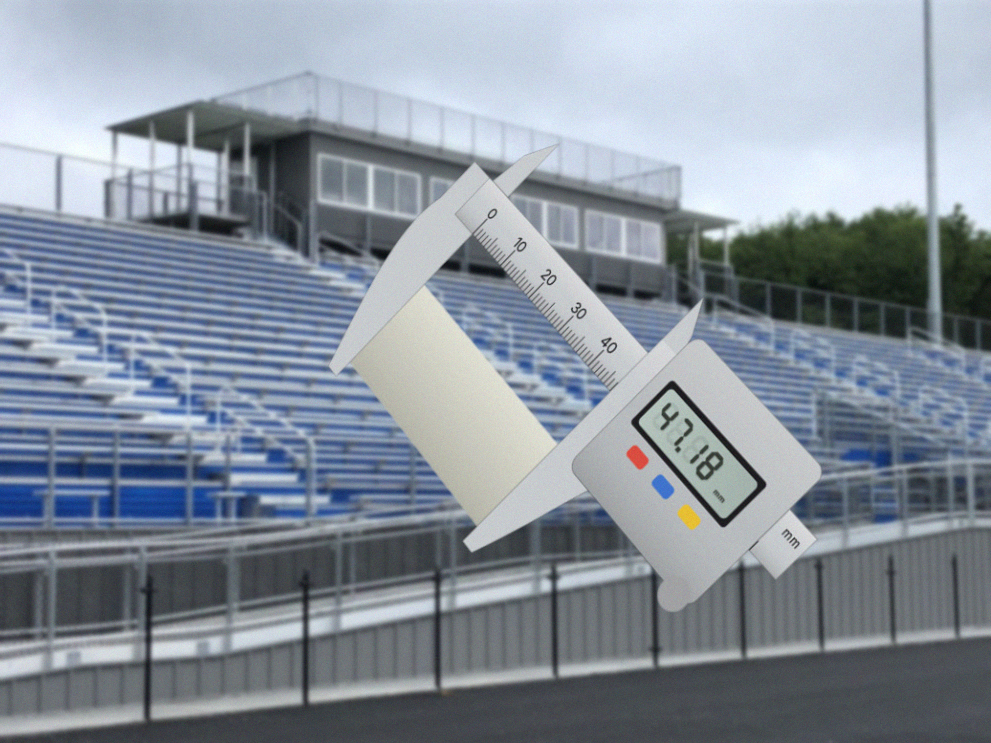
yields 47.18 mm
